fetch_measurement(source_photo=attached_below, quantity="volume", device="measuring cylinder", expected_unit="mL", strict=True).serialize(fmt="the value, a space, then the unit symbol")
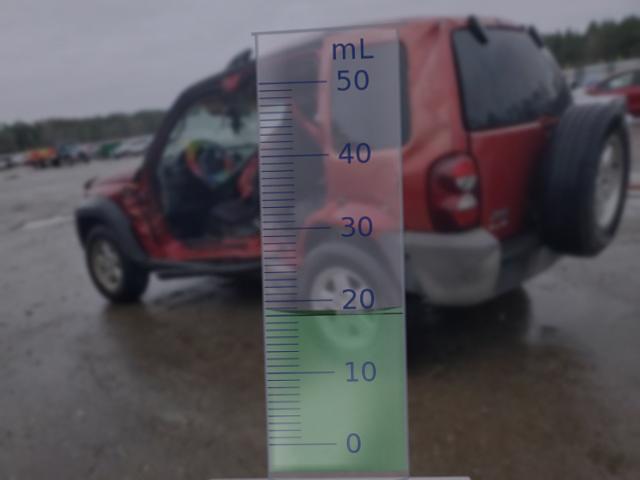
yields 18 mL
